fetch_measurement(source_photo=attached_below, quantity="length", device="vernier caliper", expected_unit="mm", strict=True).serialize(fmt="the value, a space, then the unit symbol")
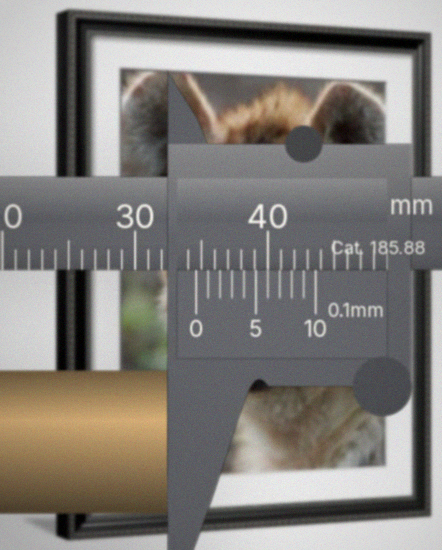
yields 34.6 mm
